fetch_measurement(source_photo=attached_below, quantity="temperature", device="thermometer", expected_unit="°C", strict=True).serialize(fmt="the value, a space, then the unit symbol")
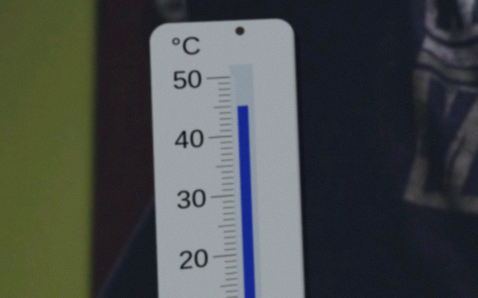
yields 45 °C
